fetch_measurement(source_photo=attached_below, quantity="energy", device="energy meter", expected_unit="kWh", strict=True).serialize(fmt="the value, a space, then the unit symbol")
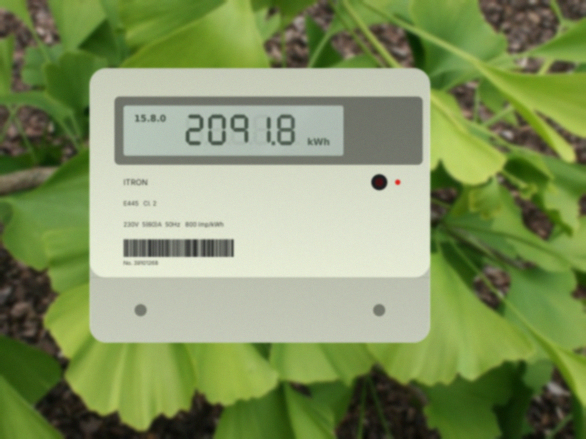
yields 2091.8 kWh
